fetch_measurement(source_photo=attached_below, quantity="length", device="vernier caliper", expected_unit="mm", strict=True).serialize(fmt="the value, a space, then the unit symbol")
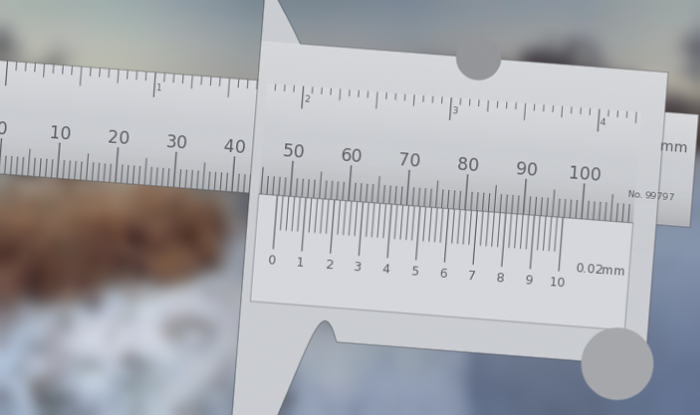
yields 47.8 mm
